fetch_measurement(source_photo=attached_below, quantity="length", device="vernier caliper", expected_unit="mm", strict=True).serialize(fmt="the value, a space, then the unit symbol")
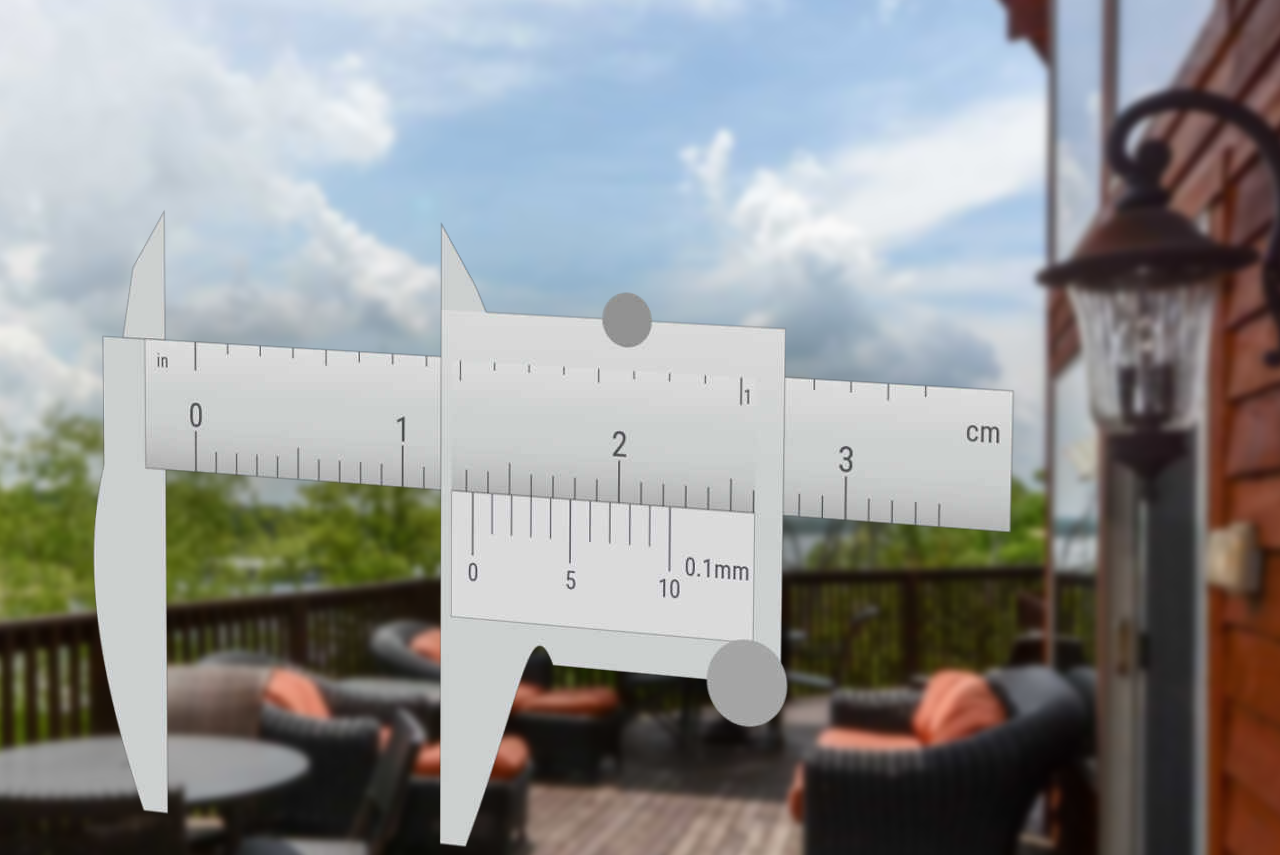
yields 13.3 mm
